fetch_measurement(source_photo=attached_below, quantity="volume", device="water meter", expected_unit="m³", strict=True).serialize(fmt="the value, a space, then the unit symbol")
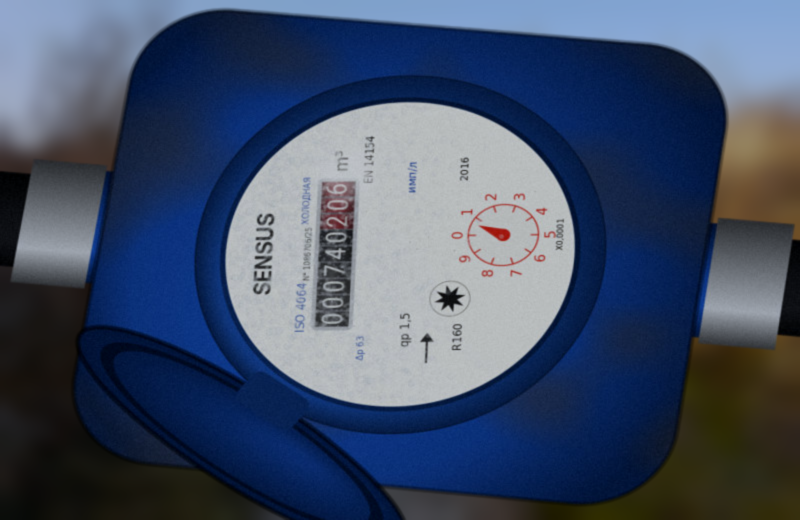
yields 740.2060 m³
